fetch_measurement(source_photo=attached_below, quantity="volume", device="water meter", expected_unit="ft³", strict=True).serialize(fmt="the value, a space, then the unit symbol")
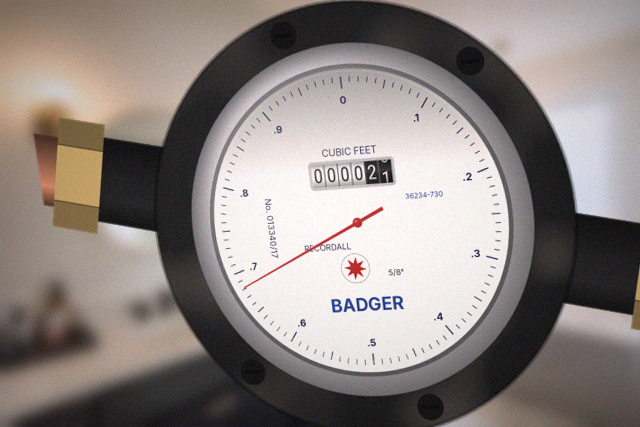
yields 20.68 ft³
